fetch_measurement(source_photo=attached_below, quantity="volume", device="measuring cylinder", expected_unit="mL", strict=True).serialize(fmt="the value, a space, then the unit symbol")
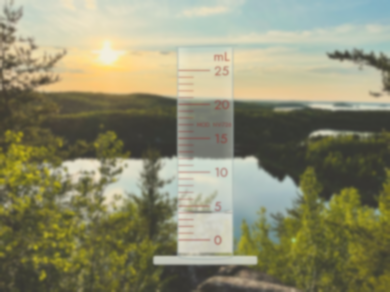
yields 4 mL
